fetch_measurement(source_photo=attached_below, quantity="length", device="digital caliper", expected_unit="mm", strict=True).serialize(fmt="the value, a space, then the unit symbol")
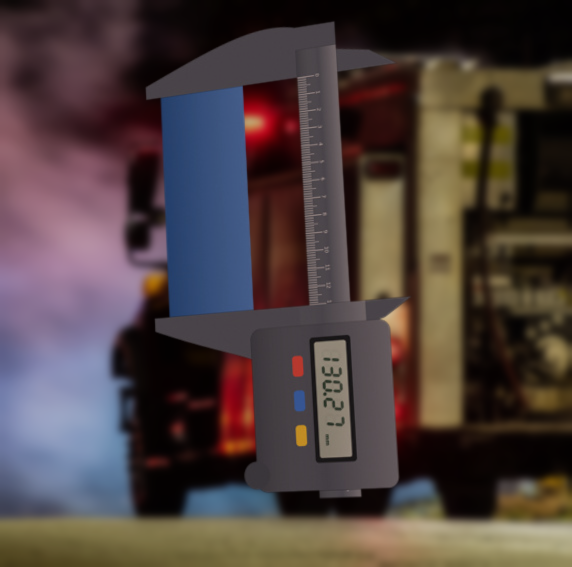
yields 130.27 mm
